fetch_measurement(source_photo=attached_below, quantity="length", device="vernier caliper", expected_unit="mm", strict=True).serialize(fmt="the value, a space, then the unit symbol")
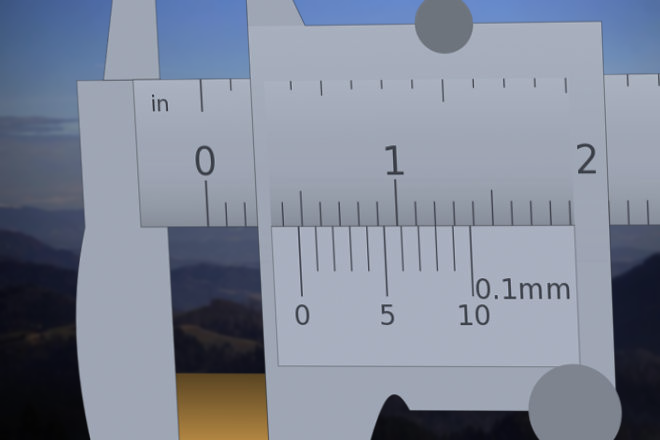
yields 4.8 mm
